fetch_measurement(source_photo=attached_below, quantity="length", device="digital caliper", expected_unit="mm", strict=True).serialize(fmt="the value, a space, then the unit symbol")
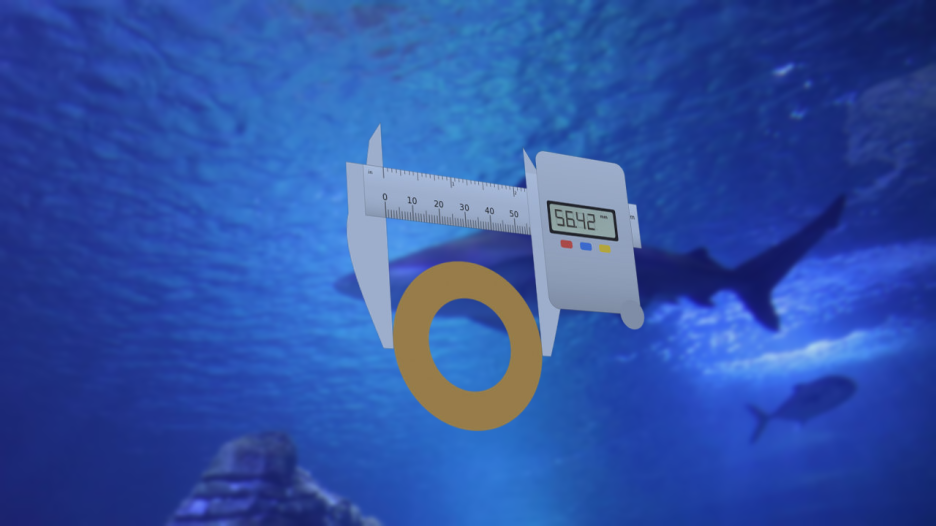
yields 56.42 mm
